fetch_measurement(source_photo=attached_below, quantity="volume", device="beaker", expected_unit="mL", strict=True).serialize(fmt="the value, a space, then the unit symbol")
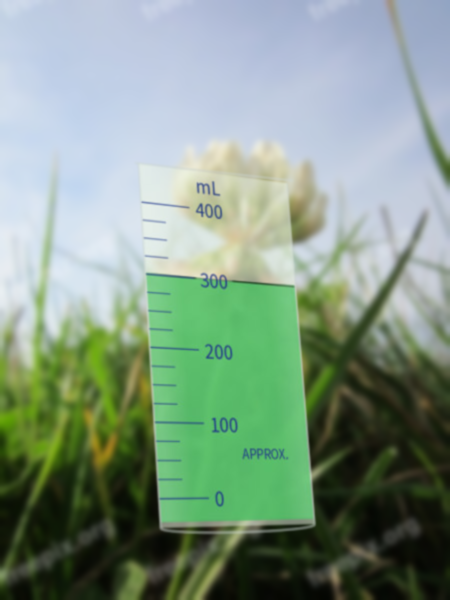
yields 300 mL
